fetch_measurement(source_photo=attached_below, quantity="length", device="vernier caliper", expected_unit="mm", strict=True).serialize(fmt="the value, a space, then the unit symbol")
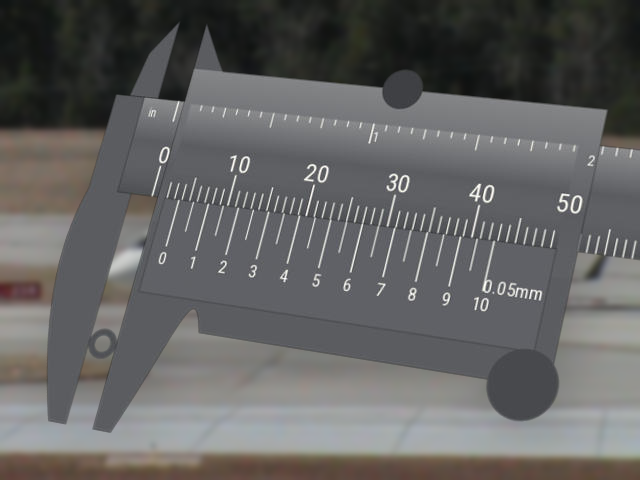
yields 3.6 mm
